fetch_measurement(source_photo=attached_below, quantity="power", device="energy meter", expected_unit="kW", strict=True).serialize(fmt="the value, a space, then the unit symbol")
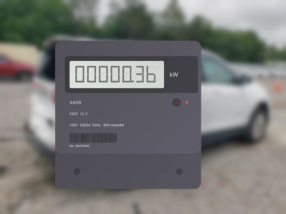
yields 0.36 kW
